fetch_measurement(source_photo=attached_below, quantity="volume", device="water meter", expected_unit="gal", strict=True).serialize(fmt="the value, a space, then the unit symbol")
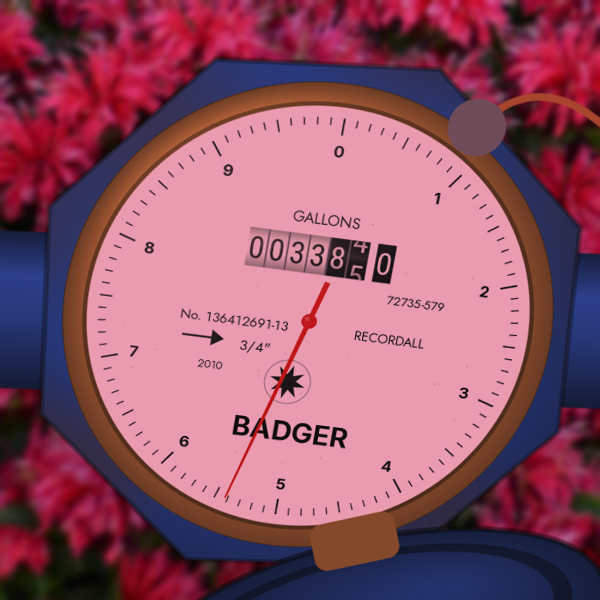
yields 33845.4 gal
